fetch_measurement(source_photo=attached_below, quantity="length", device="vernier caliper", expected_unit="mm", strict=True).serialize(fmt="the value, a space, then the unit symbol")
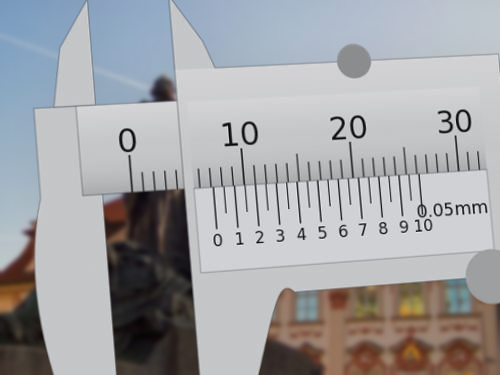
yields 7.2 mm
